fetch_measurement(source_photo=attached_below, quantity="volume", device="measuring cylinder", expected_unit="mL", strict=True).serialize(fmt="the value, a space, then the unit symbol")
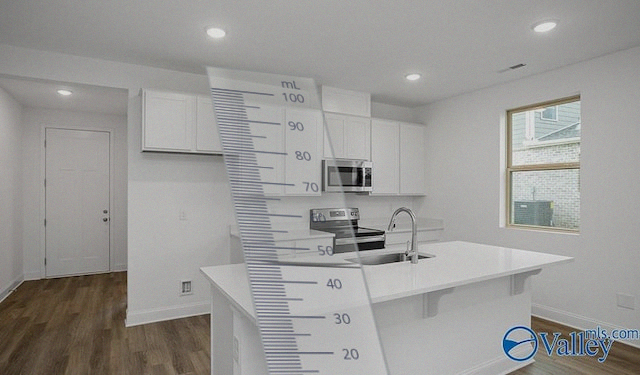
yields 45 mL
